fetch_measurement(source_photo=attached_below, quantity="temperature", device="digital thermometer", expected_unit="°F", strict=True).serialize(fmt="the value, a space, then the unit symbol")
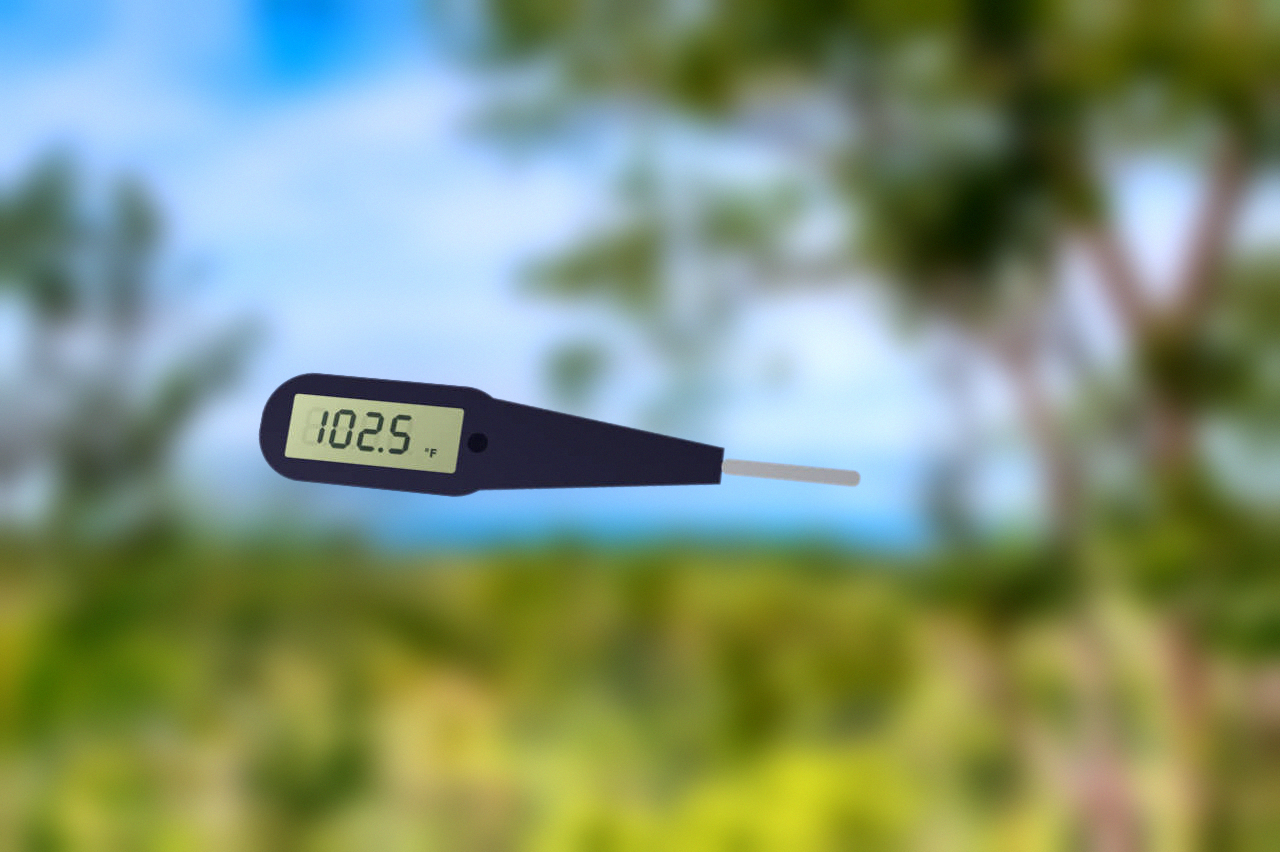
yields 102.5 °F
